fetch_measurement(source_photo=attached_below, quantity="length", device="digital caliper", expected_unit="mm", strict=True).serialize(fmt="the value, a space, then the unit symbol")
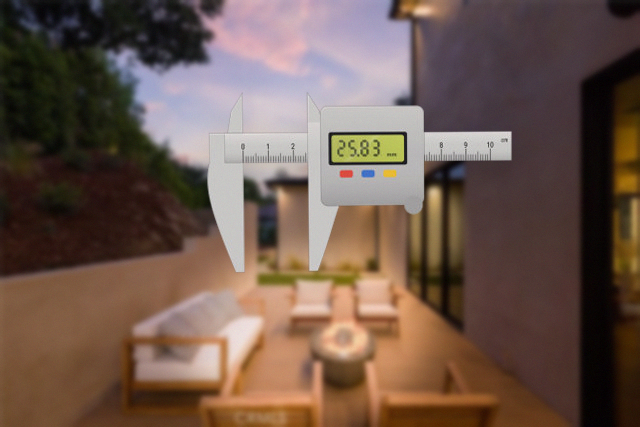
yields 25.83 mm
